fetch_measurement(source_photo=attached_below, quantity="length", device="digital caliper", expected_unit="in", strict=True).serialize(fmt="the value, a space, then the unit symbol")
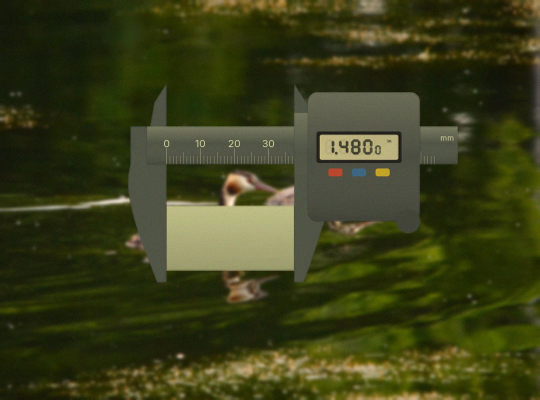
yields 1.4800 in
